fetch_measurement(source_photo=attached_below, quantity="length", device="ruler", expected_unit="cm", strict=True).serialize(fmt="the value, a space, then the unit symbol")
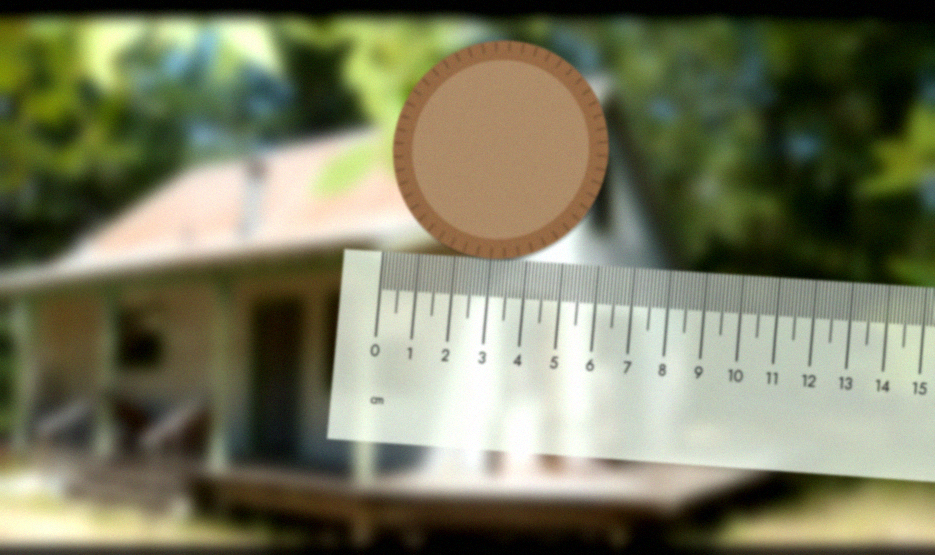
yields 6 cm
